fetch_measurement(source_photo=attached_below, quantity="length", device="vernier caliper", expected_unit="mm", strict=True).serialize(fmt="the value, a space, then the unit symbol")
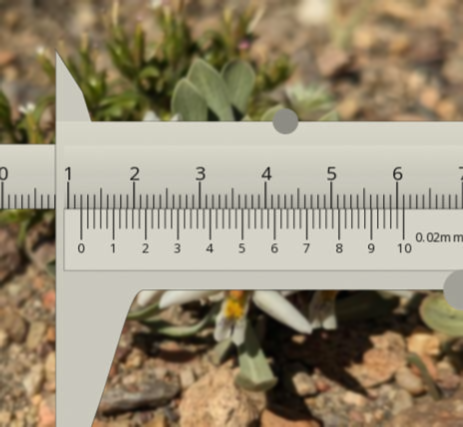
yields 12.0 mm
